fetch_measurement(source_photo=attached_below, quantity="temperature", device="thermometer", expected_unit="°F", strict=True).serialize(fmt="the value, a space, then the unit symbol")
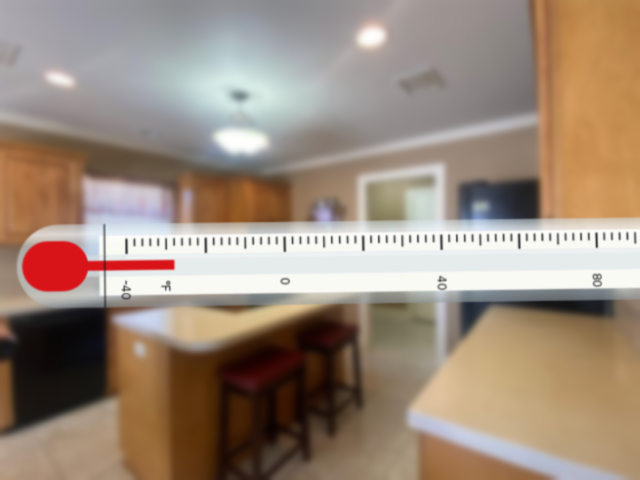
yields -28 °F
